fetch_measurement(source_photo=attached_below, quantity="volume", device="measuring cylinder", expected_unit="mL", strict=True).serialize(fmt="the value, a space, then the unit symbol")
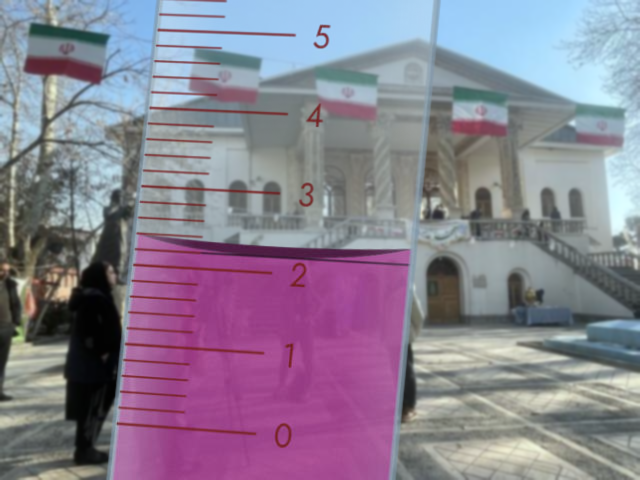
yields 2.2 mL
